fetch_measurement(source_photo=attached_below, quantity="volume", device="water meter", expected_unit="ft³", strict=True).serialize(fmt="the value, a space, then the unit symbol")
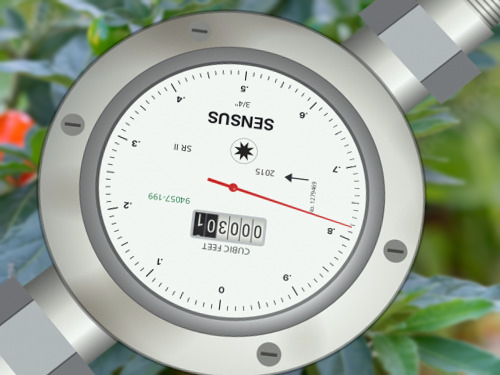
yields 300.78 ft³
